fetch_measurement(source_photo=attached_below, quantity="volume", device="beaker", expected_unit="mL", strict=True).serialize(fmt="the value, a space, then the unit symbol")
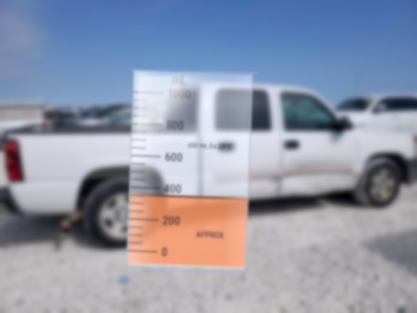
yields 350 mL
